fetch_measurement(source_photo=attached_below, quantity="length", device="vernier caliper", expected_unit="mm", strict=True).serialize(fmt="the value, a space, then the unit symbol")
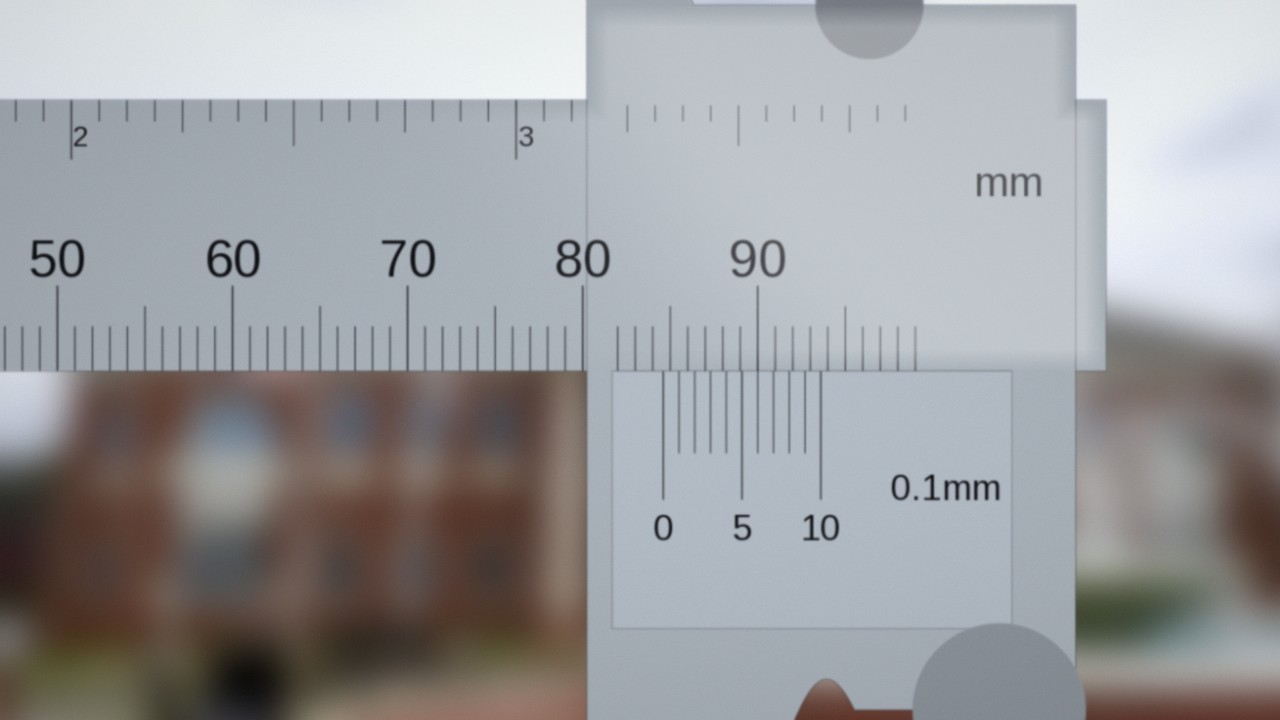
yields 84.6 mm
